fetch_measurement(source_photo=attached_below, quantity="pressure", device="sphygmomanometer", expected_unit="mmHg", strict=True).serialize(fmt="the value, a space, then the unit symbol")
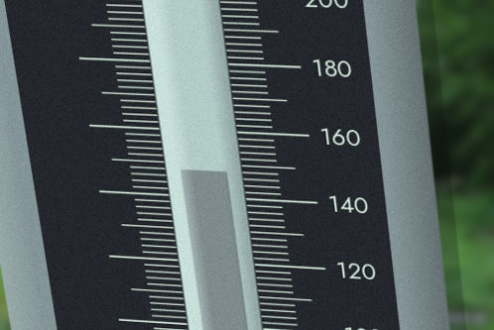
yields 148 mmHg
